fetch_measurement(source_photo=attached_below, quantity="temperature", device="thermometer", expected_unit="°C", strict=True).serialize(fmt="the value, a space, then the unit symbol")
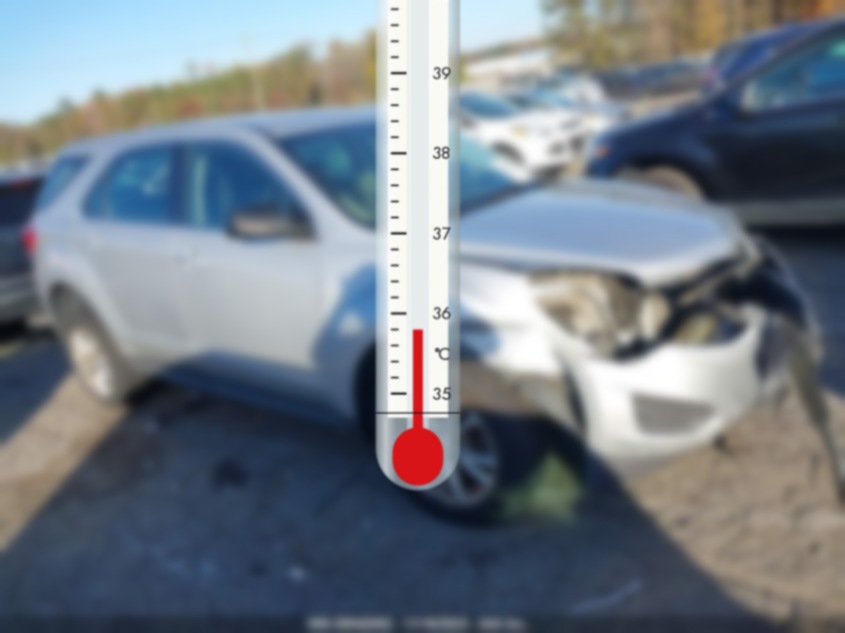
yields 35.8 °C
